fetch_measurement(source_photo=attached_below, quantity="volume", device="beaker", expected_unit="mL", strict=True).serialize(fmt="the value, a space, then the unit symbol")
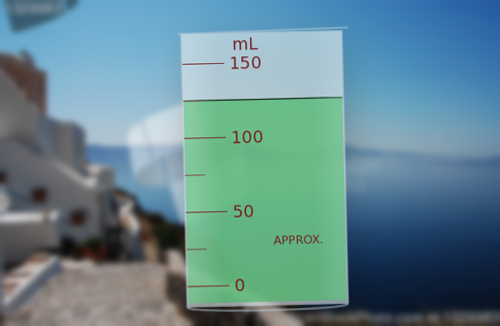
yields 125 mL
